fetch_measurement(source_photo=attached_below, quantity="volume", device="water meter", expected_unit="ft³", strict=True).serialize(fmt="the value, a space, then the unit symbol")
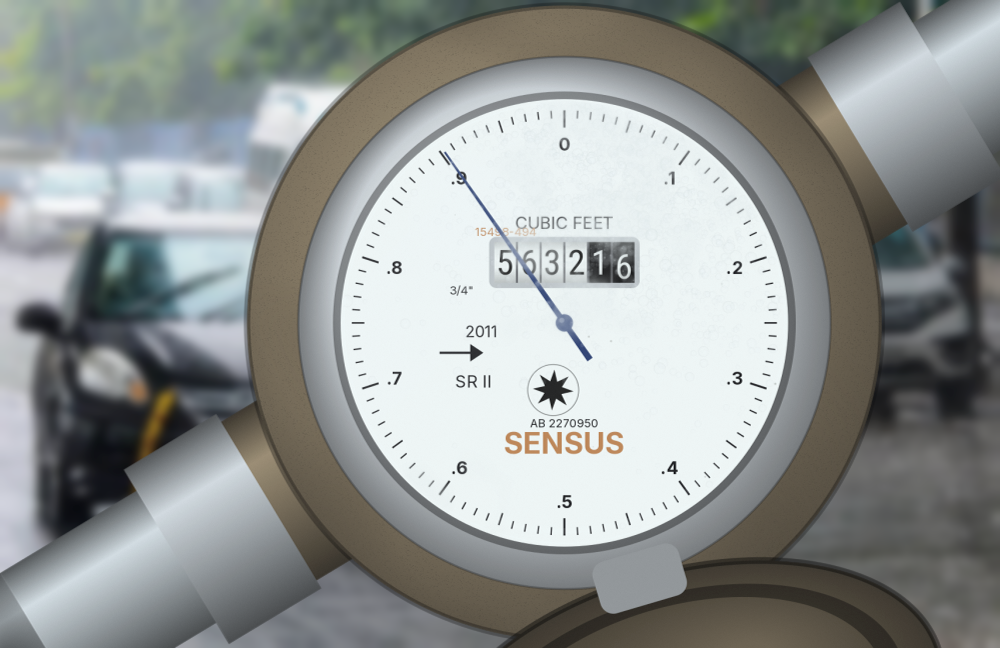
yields 563215.90 ft³
